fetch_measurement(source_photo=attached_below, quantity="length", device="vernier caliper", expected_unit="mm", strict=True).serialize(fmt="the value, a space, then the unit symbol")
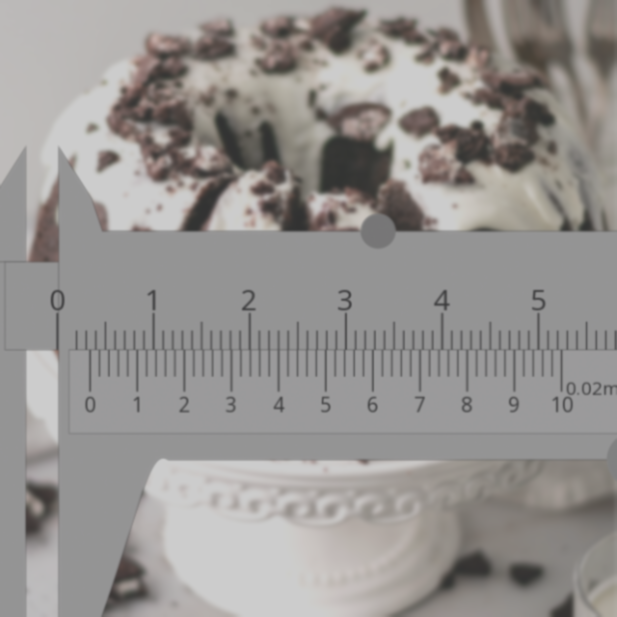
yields 3.4 mm
